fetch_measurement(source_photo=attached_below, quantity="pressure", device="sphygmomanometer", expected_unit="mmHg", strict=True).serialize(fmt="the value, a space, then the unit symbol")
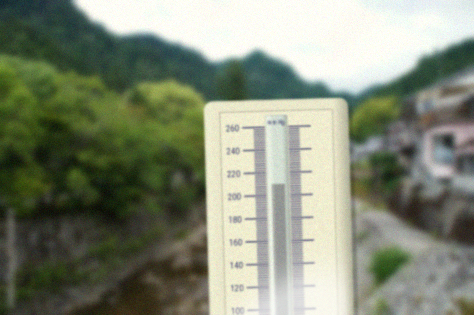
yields 210 mmHg
